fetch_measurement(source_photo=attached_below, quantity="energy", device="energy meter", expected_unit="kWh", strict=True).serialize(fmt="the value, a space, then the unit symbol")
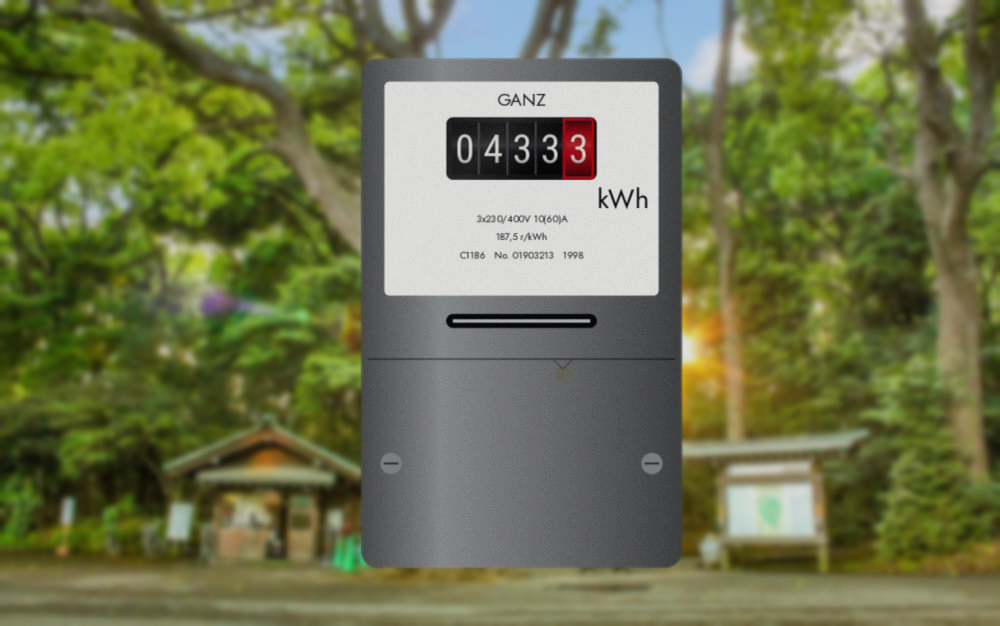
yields 433.3 kWh
